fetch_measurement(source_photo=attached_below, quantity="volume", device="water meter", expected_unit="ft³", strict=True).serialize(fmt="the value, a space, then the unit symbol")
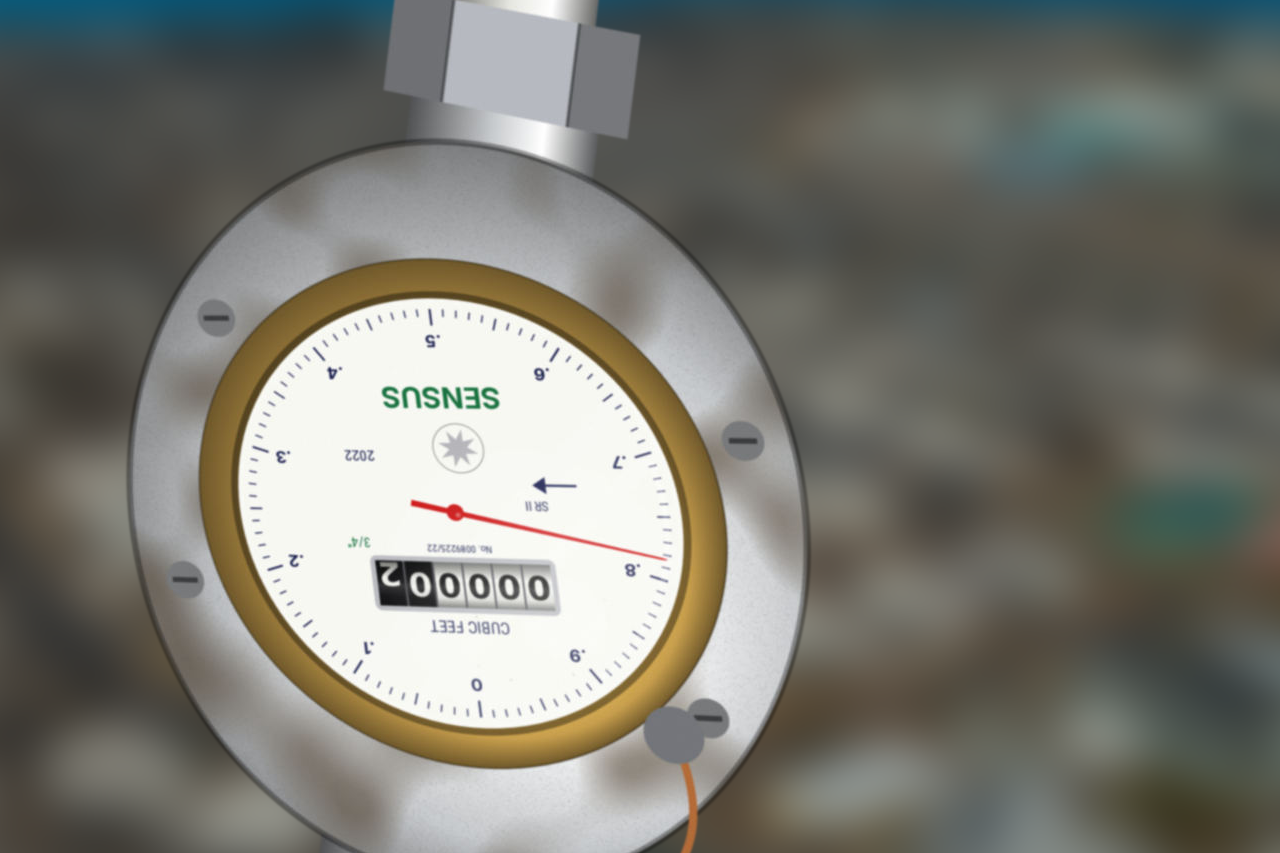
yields 1.78 ft³
